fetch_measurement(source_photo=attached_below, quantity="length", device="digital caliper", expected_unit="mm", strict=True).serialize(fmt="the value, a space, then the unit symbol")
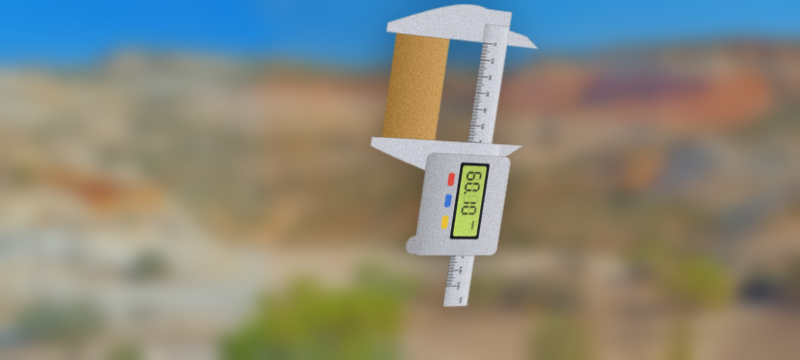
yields 60.10 mm
